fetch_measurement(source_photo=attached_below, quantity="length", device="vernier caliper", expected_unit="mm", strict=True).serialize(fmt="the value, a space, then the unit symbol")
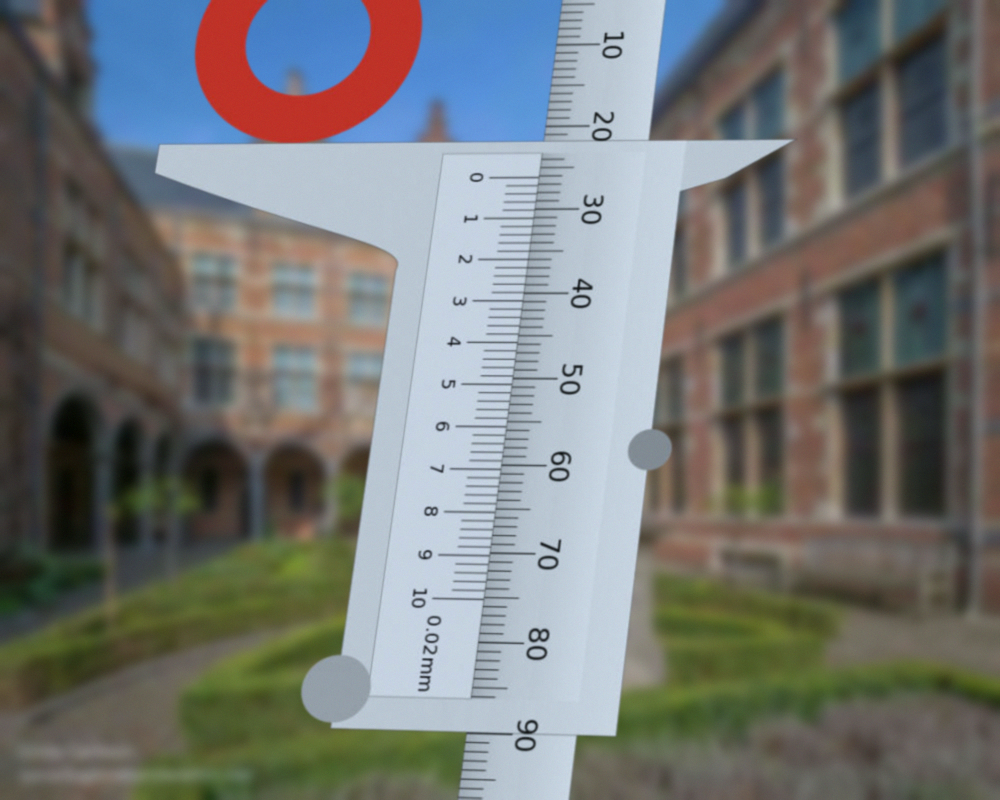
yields 26.2 mm
